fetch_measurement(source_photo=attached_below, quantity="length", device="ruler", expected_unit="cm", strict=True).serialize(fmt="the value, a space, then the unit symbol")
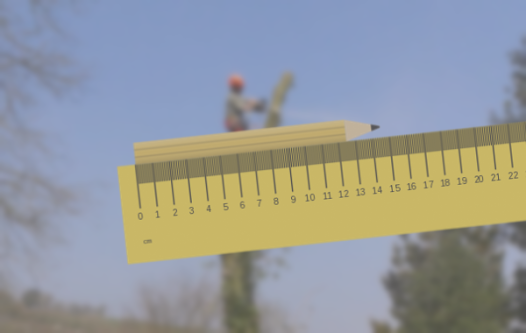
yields 14.5 cm
